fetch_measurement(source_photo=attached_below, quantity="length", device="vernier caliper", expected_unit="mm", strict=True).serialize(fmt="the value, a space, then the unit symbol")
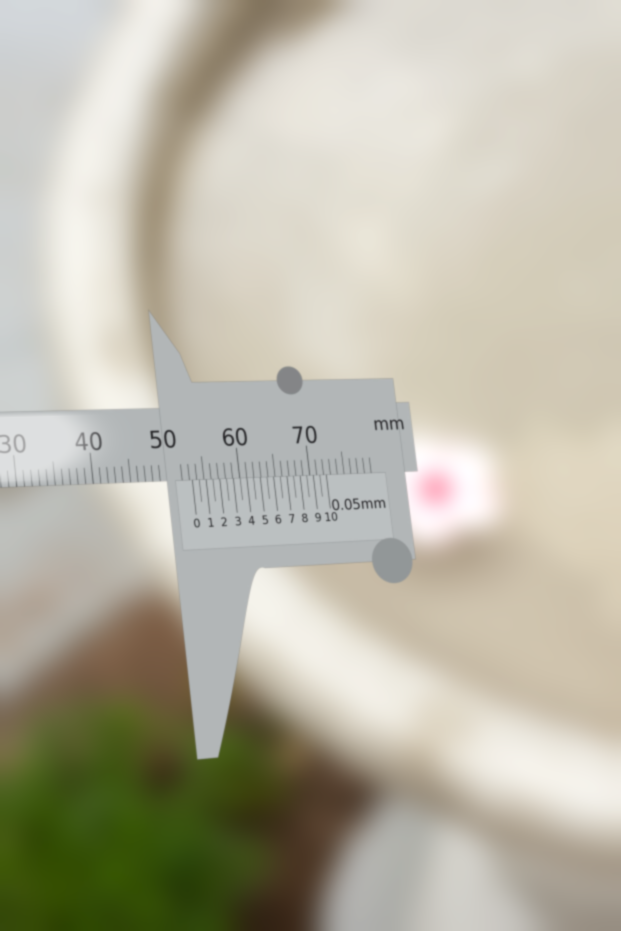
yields 53.4 mm
